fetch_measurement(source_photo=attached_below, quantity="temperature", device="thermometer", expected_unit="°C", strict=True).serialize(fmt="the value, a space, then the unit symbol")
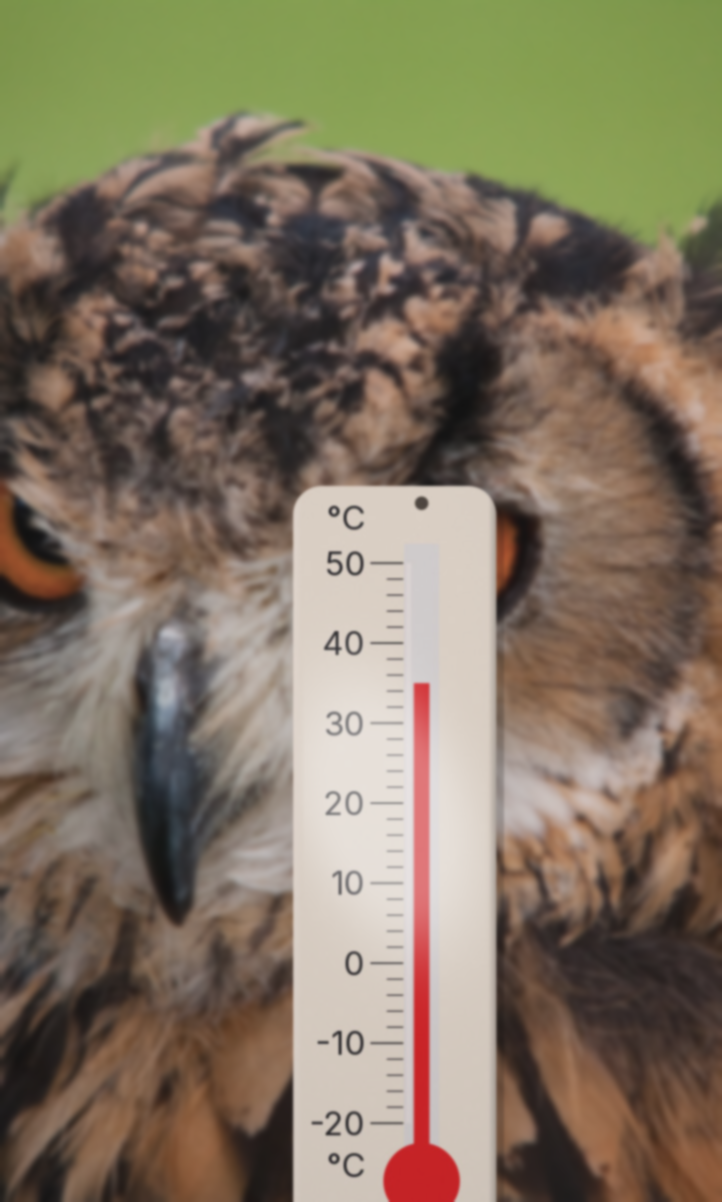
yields 35 °C
